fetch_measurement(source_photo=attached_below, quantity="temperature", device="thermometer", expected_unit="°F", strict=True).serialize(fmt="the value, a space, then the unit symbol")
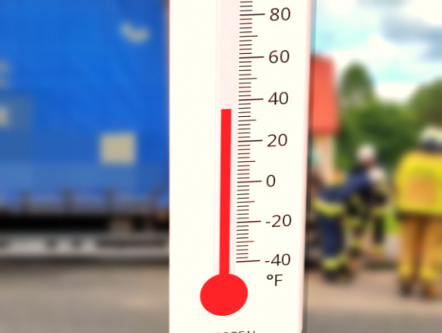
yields 36 °F
